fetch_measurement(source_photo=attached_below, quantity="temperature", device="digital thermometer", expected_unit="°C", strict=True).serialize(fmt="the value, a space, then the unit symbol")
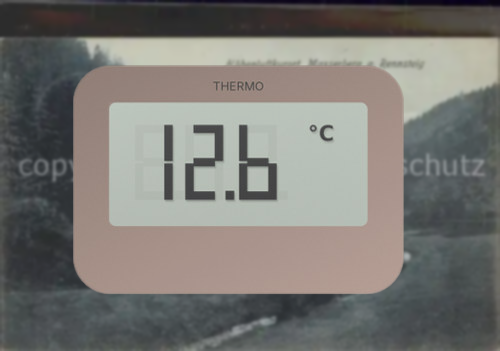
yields 12.6 °C
